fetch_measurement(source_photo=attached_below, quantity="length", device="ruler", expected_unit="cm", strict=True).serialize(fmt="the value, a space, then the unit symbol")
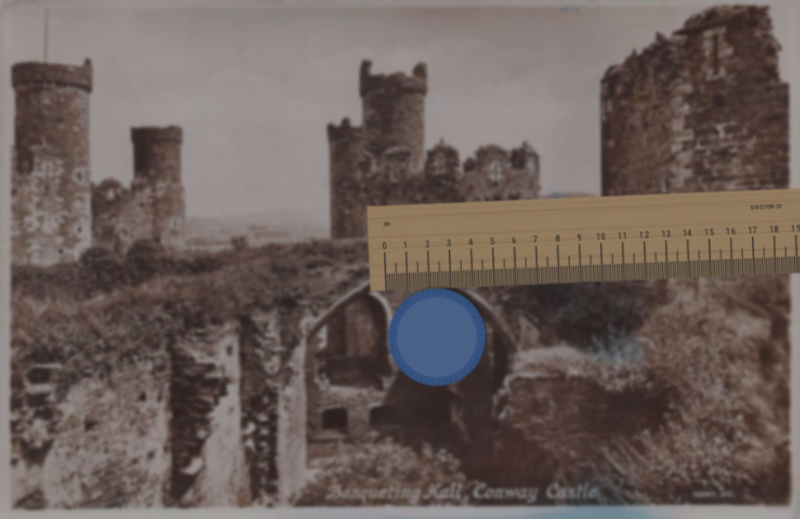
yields 4.5 cm
